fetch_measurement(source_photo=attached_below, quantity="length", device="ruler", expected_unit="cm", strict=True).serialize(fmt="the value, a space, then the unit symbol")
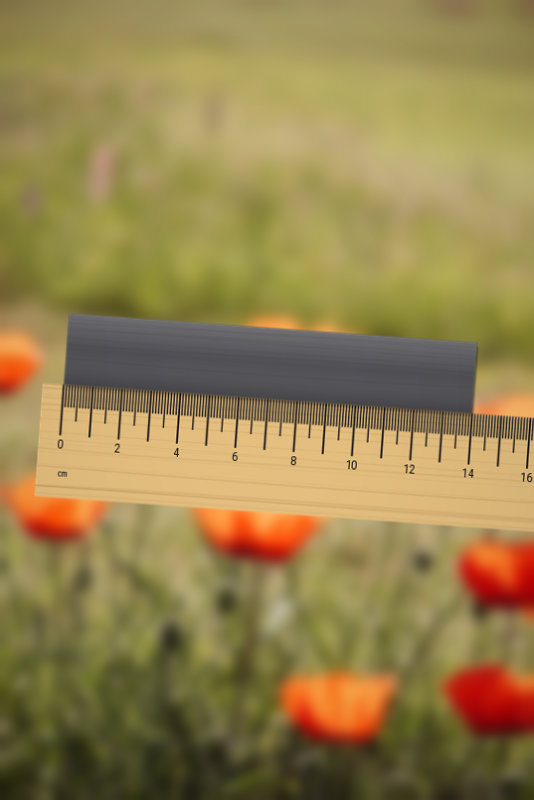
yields 14 cm
